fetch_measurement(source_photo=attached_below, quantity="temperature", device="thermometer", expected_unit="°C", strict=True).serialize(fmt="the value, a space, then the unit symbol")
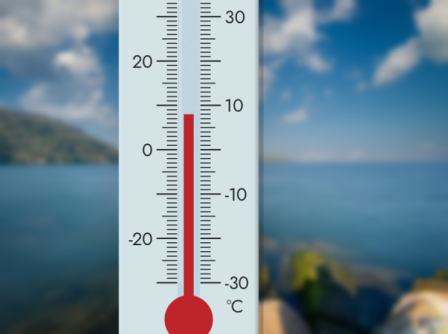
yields 8 °C
